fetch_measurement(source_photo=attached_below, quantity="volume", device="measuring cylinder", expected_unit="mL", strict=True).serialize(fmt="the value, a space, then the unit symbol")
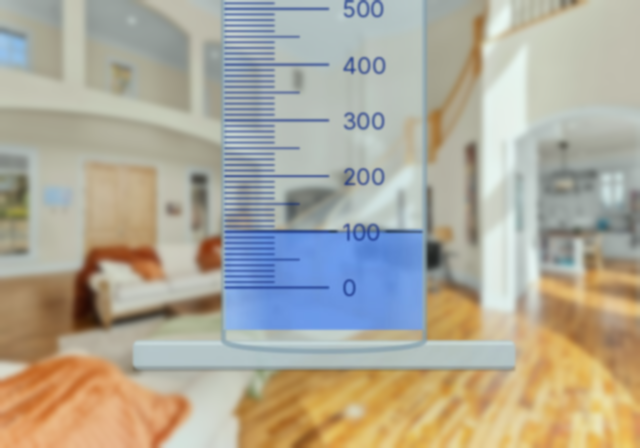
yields 100 mL
